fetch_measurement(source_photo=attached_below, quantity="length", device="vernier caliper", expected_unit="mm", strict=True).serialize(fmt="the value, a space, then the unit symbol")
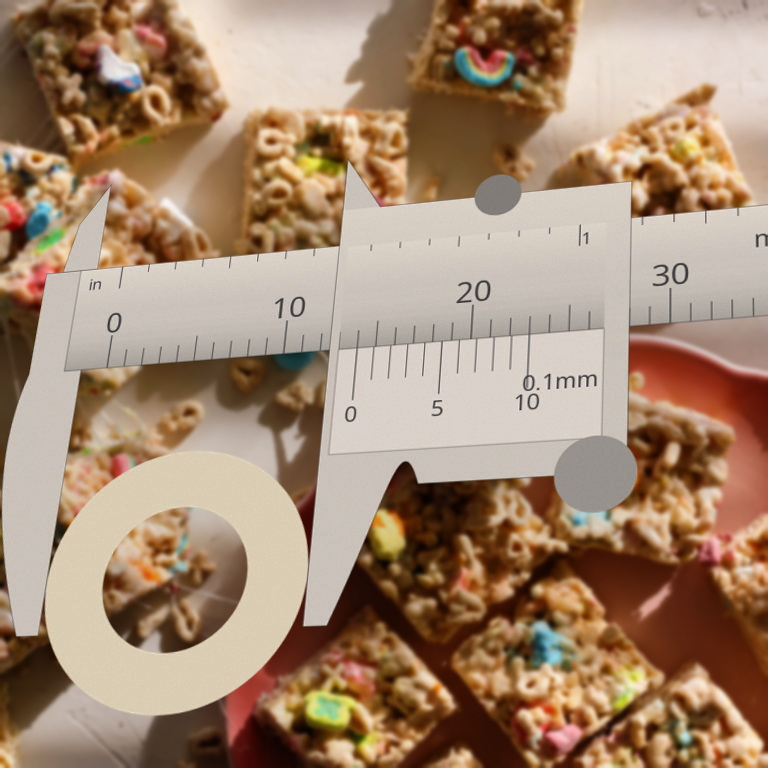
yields 14.0 mm
